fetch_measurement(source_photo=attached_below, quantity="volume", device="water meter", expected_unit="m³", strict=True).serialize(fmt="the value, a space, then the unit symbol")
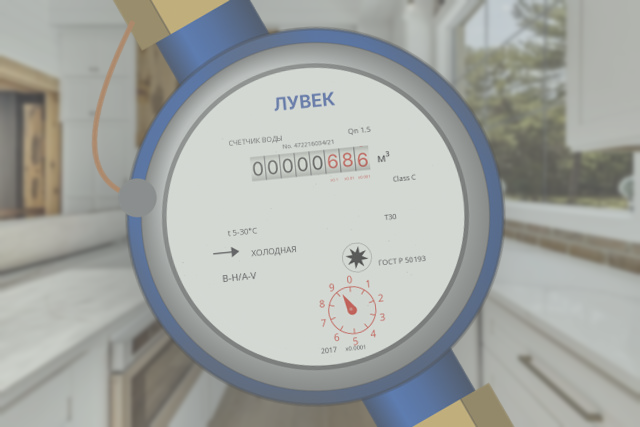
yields 0.6859 m³
